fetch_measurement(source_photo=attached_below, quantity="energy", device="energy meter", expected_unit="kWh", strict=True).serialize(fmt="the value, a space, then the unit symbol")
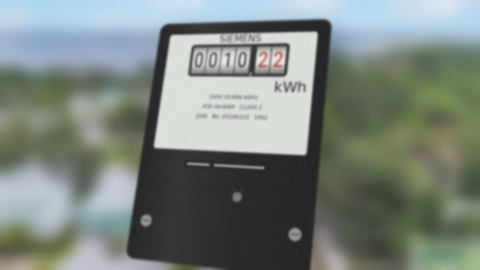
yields 10.22 kWh
